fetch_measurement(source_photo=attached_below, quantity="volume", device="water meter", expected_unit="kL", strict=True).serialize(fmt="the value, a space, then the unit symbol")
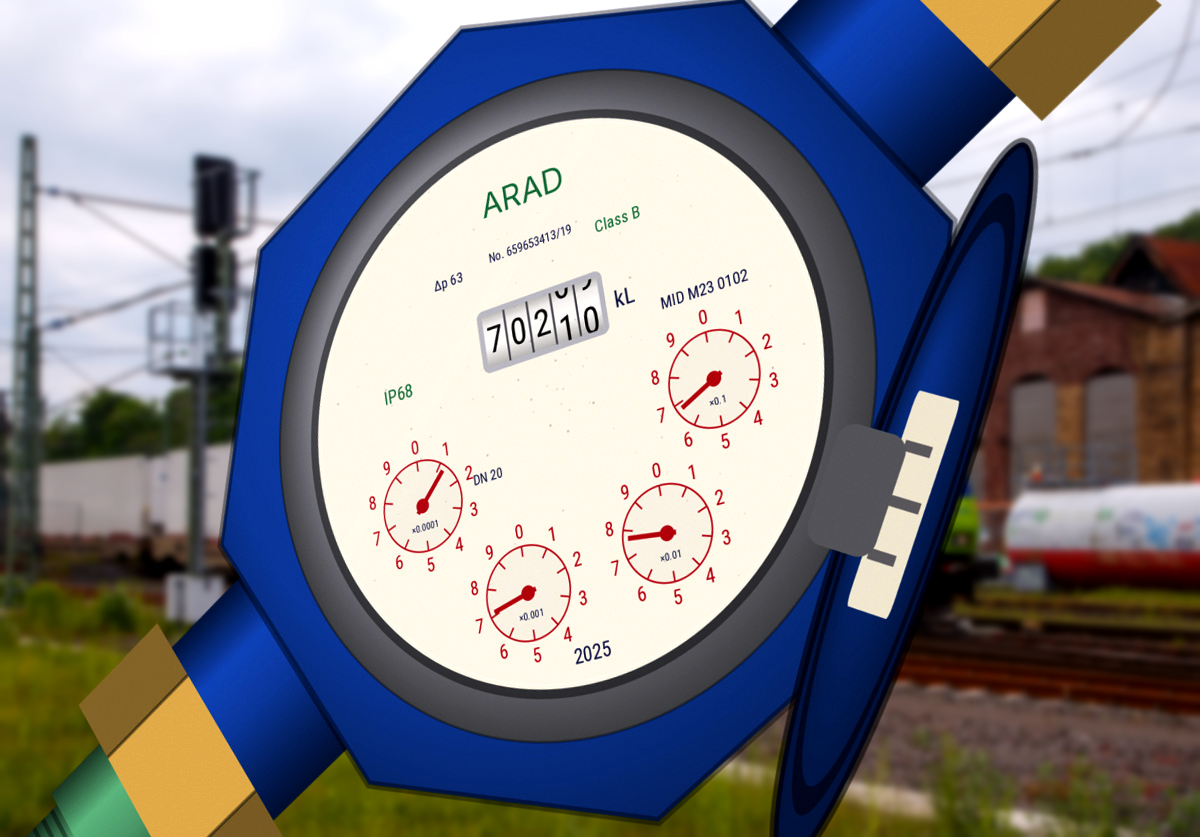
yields 70209.6771 kL
